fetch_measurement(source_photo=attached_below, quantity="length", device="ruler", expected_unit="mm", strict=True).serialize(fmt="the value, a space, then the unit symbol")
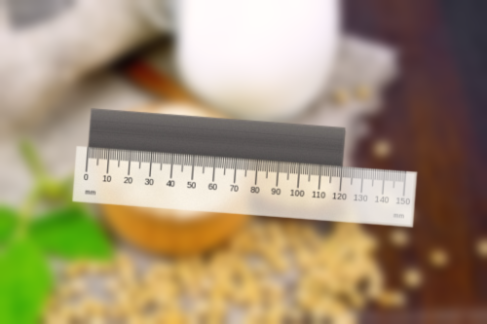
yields 120 mm
